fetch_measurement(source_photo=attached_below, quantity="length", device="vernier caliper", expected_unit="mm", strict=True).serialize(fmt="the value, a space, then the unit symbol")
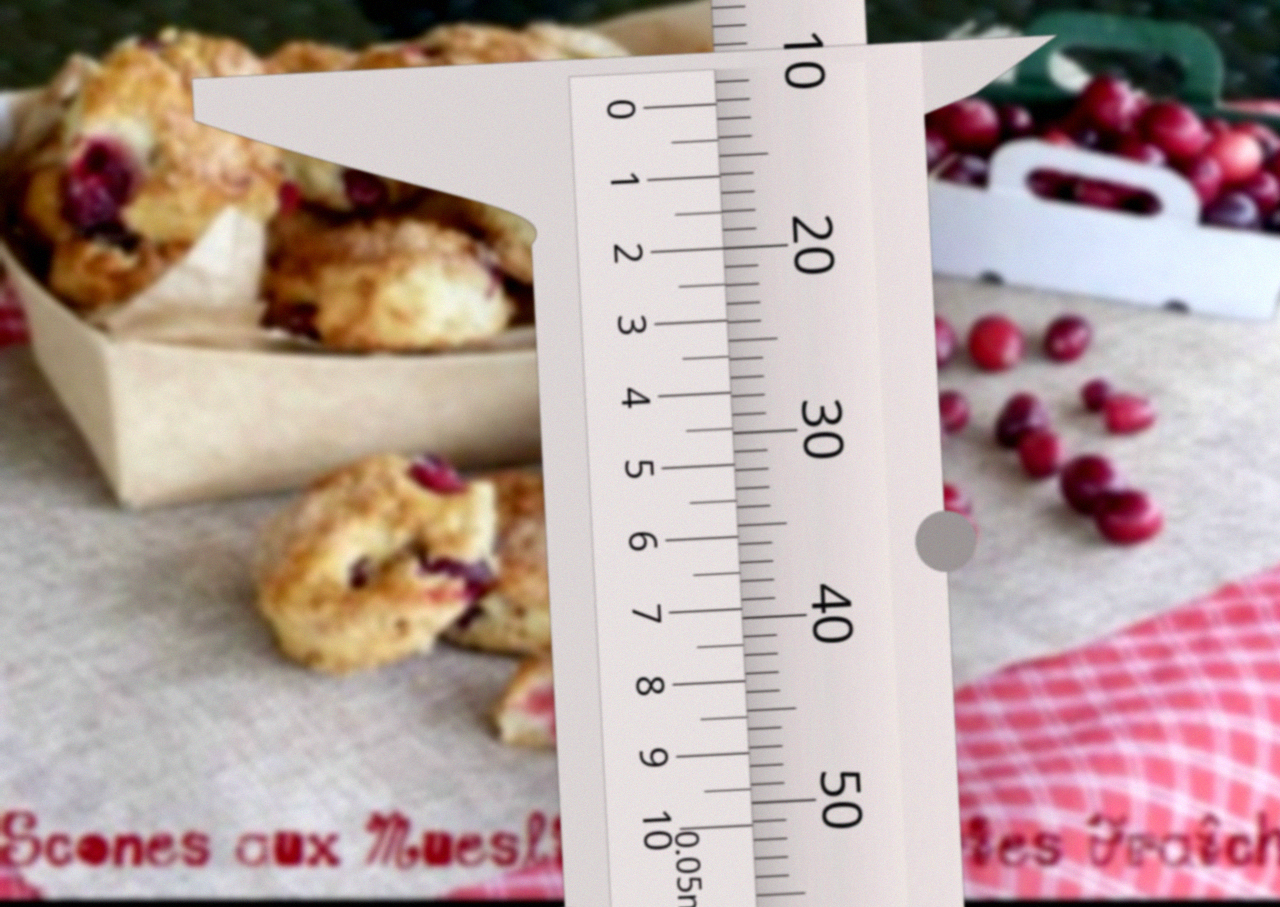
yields 12.2 mm
